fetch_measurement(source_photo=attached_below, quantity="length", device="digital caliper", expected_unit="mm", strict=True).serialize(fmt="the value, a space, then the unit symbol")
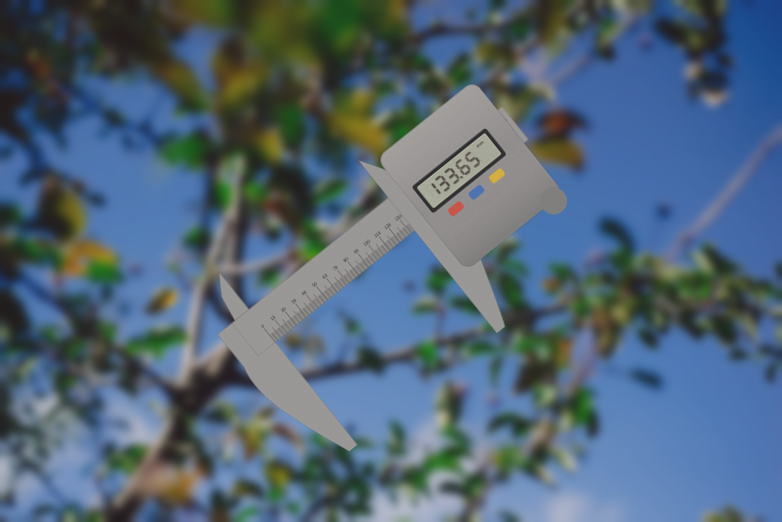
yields 133.65 mm
